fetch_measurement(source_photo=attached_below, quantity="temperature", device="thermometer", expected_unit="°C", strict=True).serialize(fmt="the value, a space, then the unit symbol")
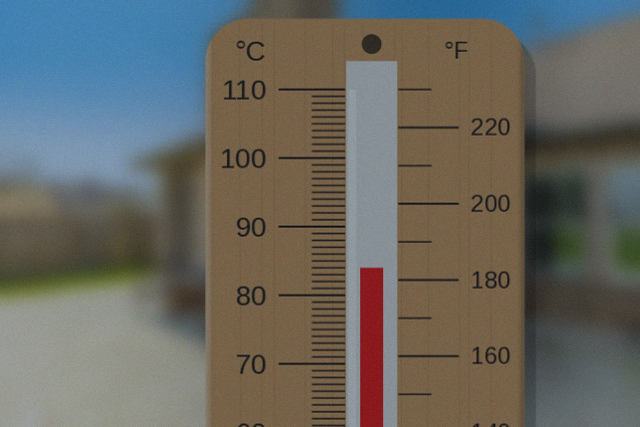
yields 84 °C
